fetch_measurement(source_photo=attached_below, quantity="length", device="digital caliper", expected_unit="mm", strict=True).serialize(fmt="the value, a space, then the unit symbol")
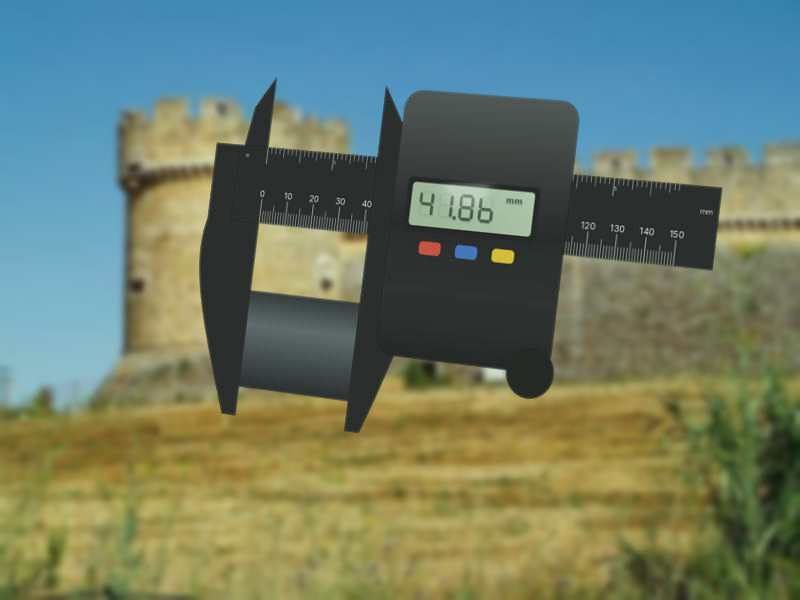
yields 41.86 mm
